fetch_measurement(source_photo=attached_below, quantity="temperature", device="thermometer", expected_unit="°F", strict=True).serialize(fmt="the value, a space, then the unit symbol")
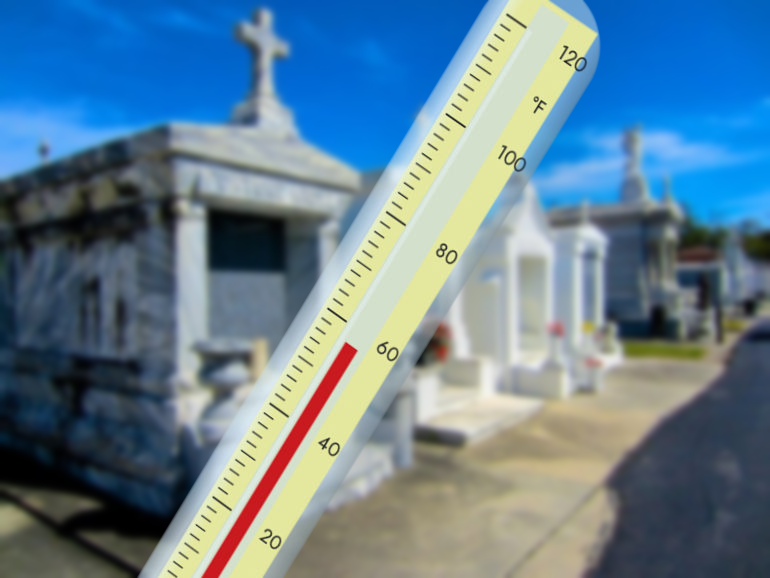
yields 57 °F
